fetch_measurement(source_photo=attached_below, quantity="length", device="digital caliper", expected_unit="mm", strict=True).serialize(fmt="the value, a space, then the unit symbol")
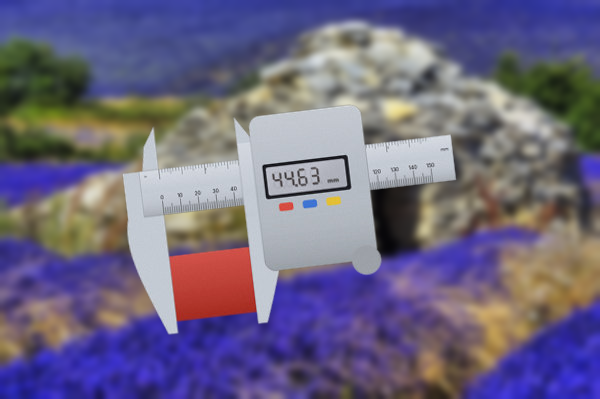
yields 44.63 mm
